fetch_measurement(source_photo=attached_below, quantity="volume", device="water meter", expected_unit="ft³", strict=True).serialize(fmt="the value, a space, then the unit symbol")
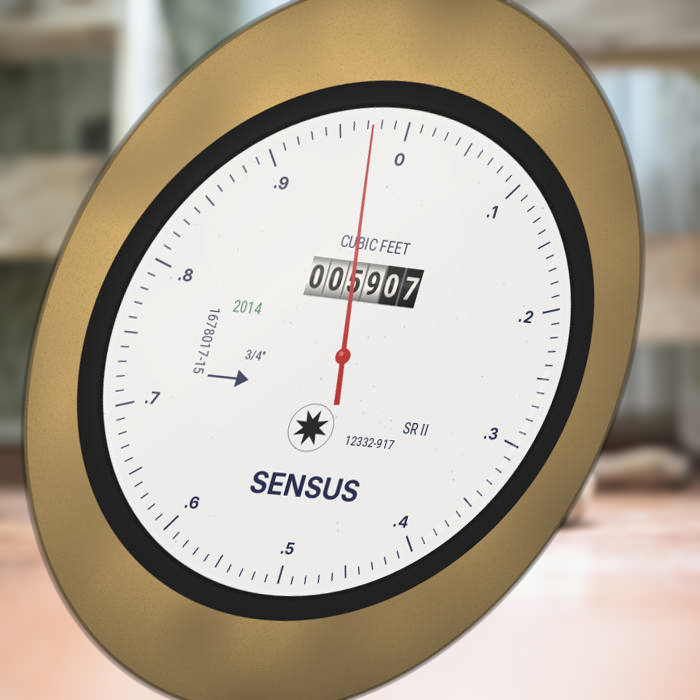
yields 5906.97 ft³
